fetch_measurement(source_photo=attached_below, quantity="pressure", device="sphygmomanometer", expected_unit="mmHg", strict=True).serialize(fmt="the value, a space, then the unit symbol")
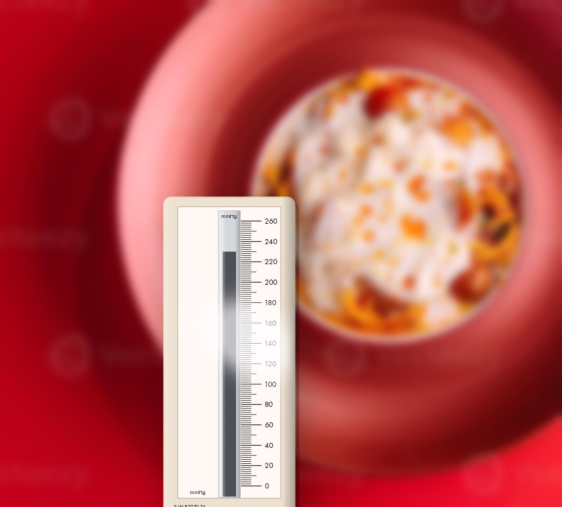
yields 230 mmHg
